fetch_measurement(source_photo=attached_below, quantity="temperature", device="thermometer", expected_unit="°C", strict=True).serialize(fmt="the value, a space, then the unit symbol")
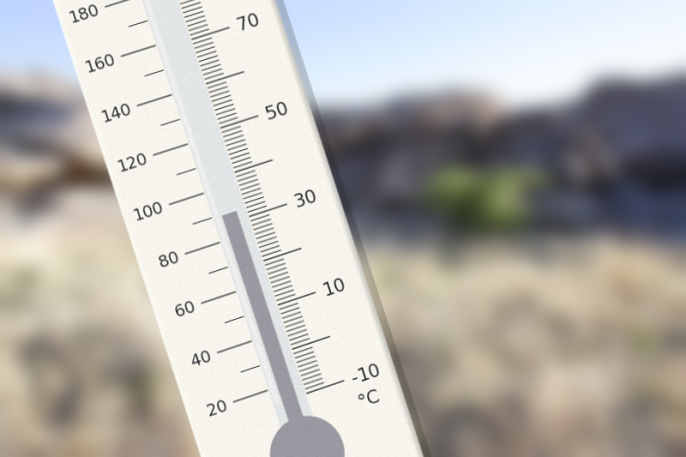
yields 32 °C
